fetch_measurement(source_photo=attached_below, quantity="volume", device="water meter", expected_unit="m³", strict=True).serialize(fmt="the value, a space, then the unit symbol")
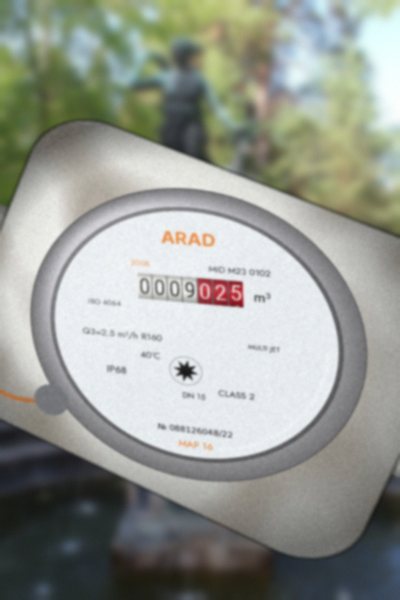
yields 9.025 m³
